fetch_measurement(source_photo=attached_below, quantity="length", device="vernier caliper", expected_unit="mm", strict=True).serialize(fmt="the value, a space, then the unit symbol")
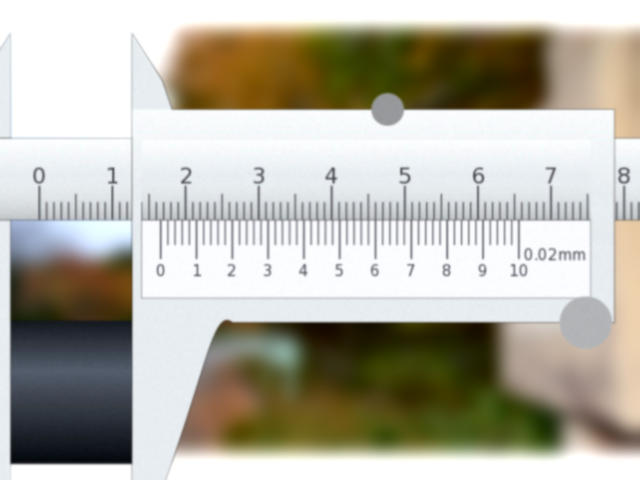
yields 16.6 mm
